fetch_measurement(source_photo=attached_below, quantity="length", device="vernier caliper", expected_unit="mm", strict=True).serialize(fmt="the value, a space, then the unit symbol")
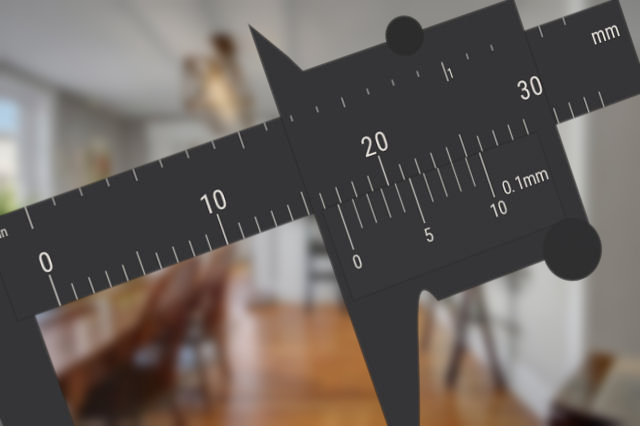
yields 16.8 mm
